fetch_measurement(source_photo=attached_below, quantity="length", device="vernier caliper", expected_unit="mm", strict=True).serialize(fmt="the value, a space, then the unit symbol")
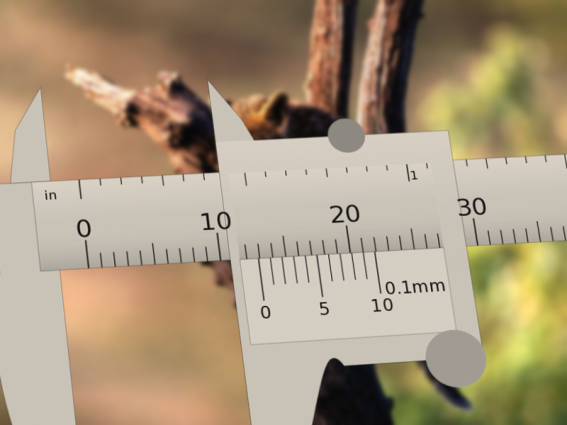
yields 12.9 mm
